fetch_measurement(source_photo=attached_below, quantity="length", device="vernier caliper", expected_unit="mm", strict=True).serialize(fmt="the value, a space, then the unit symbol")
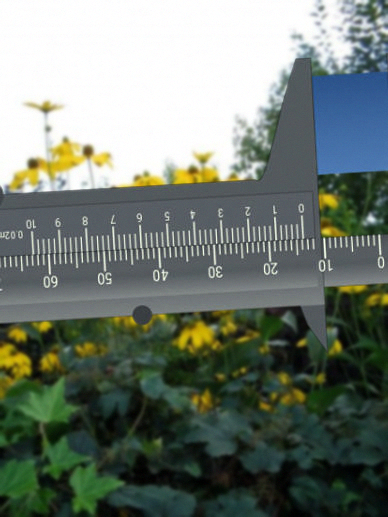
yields 13.8 mm
